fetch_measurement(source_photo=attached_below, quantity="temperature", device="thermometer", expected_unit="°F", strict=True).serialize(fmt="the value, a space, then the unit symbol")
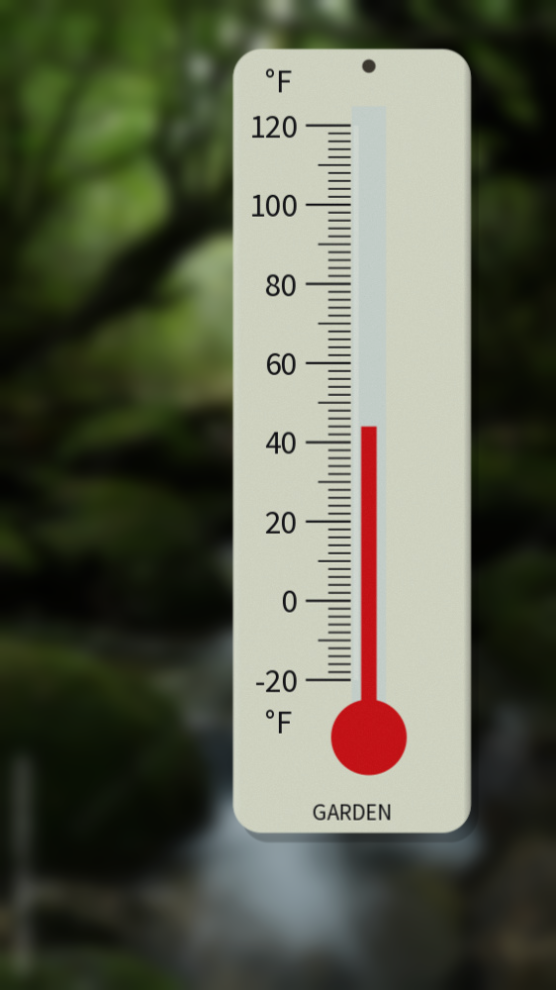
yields 44 °F
